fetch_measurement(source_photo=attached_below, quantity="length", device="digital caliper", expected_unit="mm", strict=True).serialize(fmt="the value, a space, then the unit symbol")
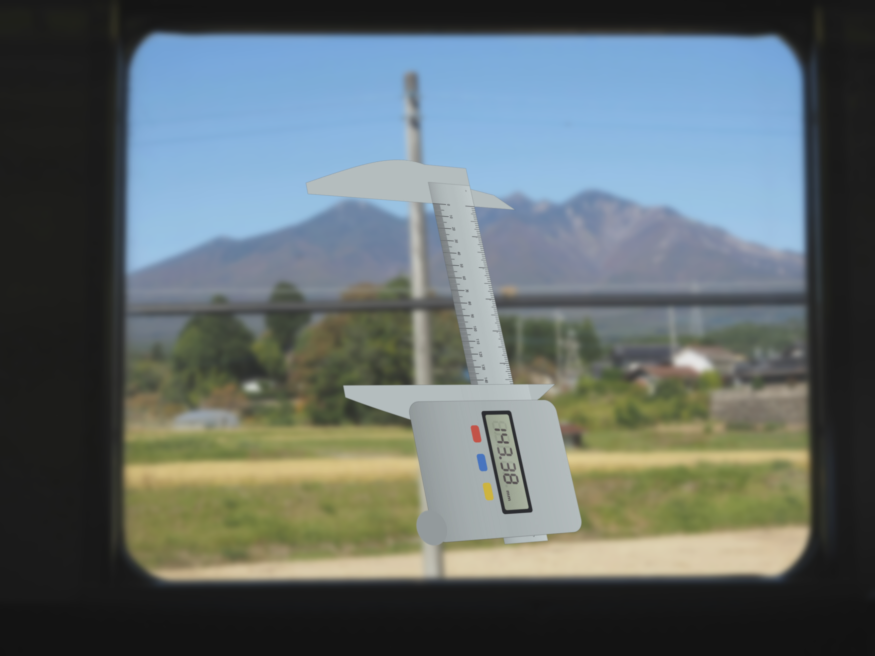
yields 143.38 mm
